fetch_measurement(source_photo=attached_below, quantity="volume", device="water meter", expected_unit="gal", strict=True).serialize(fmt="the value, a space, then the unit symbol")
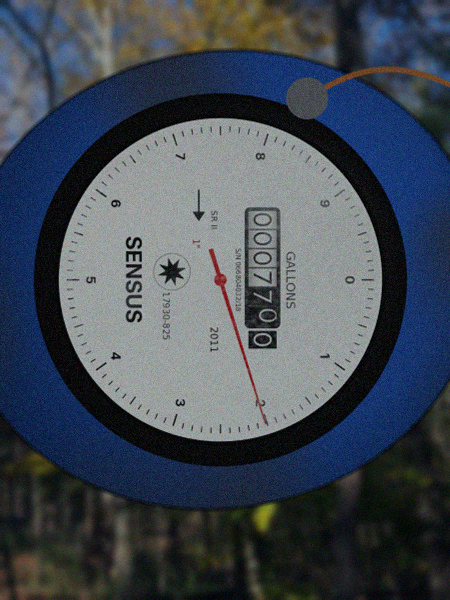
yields 7702.0 gal
